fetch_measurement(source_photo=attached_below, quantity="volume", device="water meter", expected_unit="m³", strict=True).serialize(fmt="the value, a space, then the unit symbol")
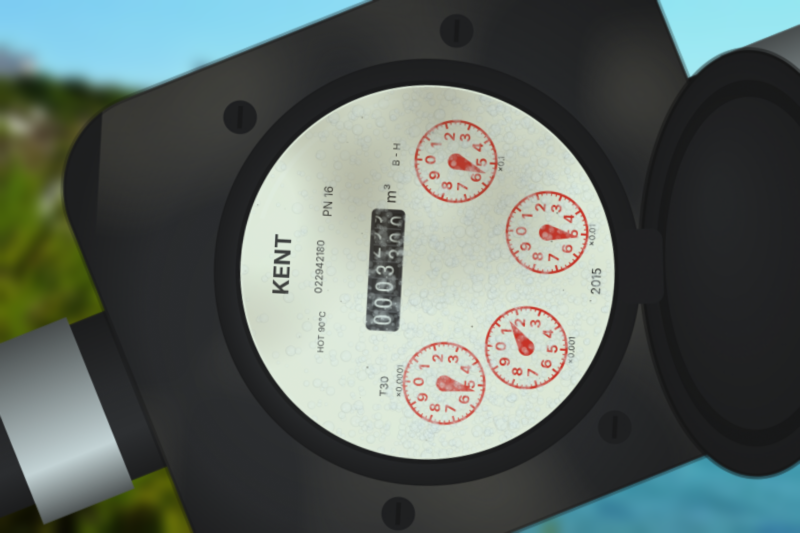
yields 3299.5515 m³
